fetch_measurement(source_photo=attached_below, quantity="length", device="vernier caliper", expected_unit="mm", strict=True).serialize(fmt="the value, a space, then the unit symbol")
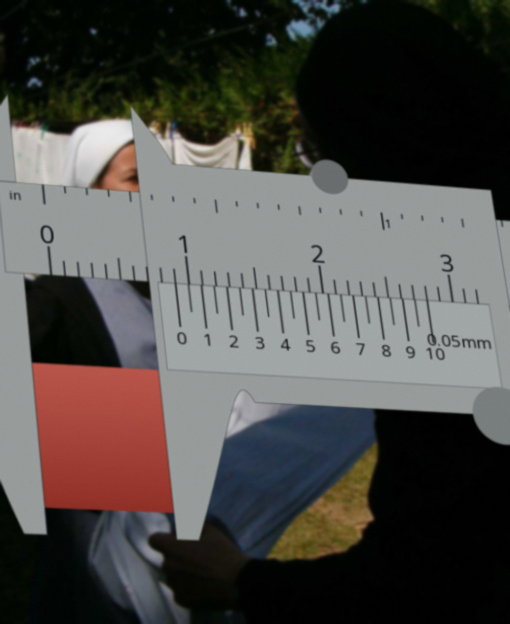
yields 9.0 mm
